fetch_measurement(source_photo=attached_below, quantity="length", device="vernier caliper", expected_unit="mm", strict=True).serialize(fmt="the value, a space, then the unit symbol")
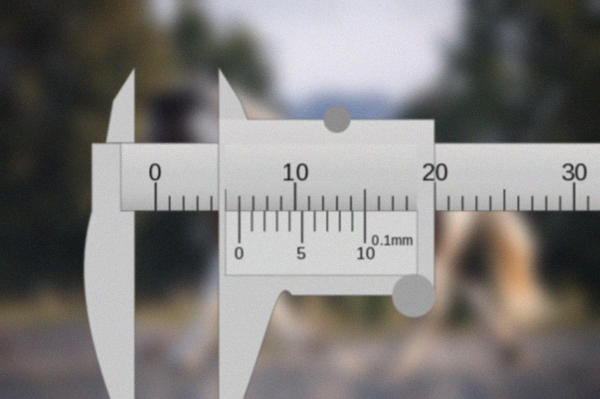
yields 6.0 mm
